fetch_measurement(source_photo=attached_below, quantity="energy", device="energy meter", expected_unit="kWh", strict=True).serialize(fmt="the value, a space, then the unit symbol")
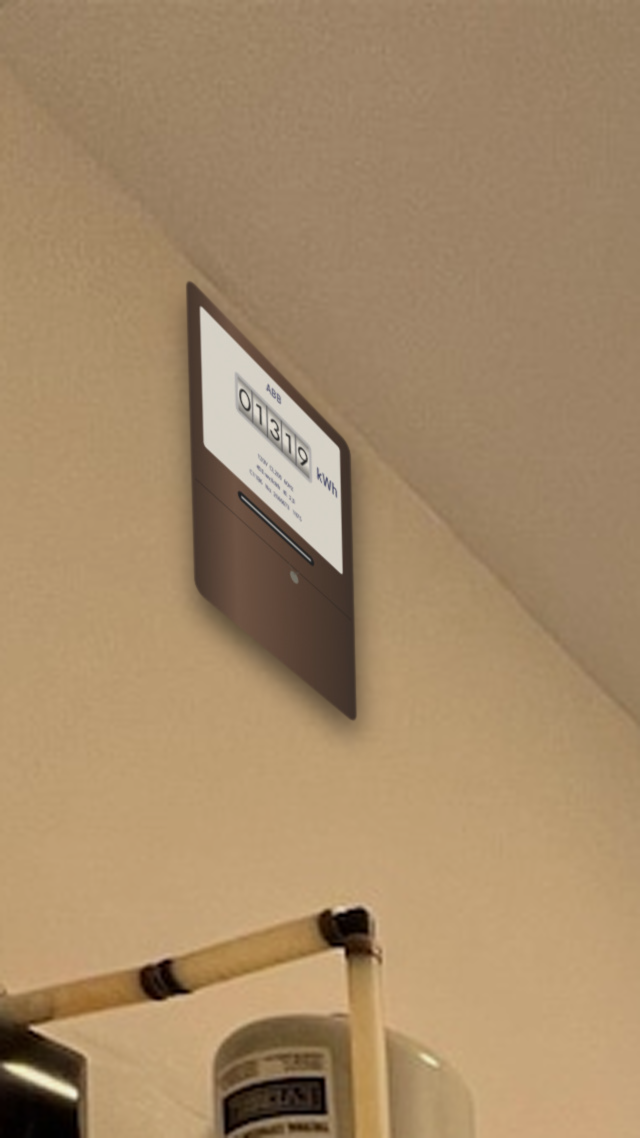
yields 1319 kWh
